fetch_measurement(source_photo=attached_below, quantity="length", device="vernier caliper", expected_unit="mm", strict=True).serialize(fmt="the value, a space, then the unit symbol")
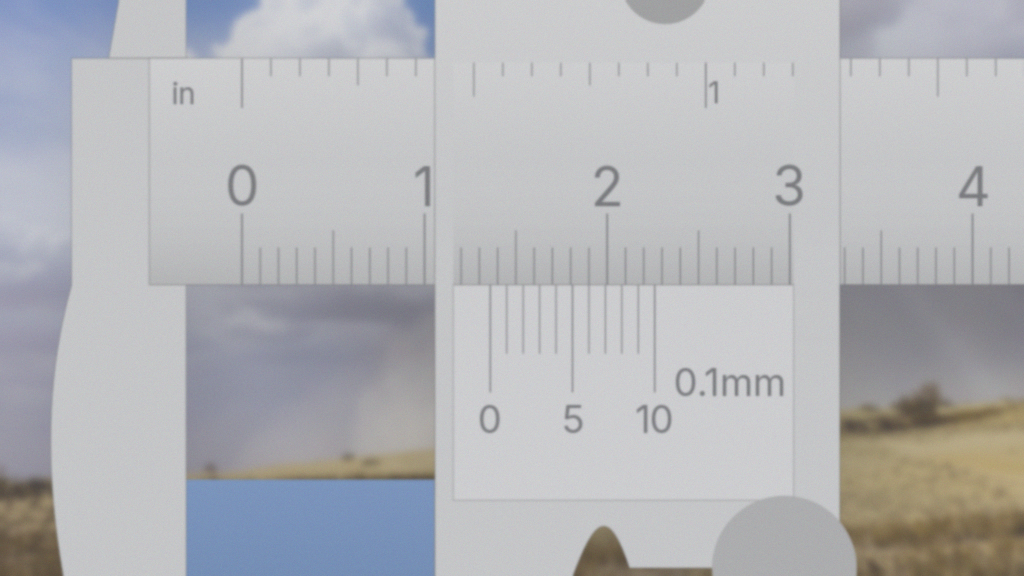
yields 13.6 mm
